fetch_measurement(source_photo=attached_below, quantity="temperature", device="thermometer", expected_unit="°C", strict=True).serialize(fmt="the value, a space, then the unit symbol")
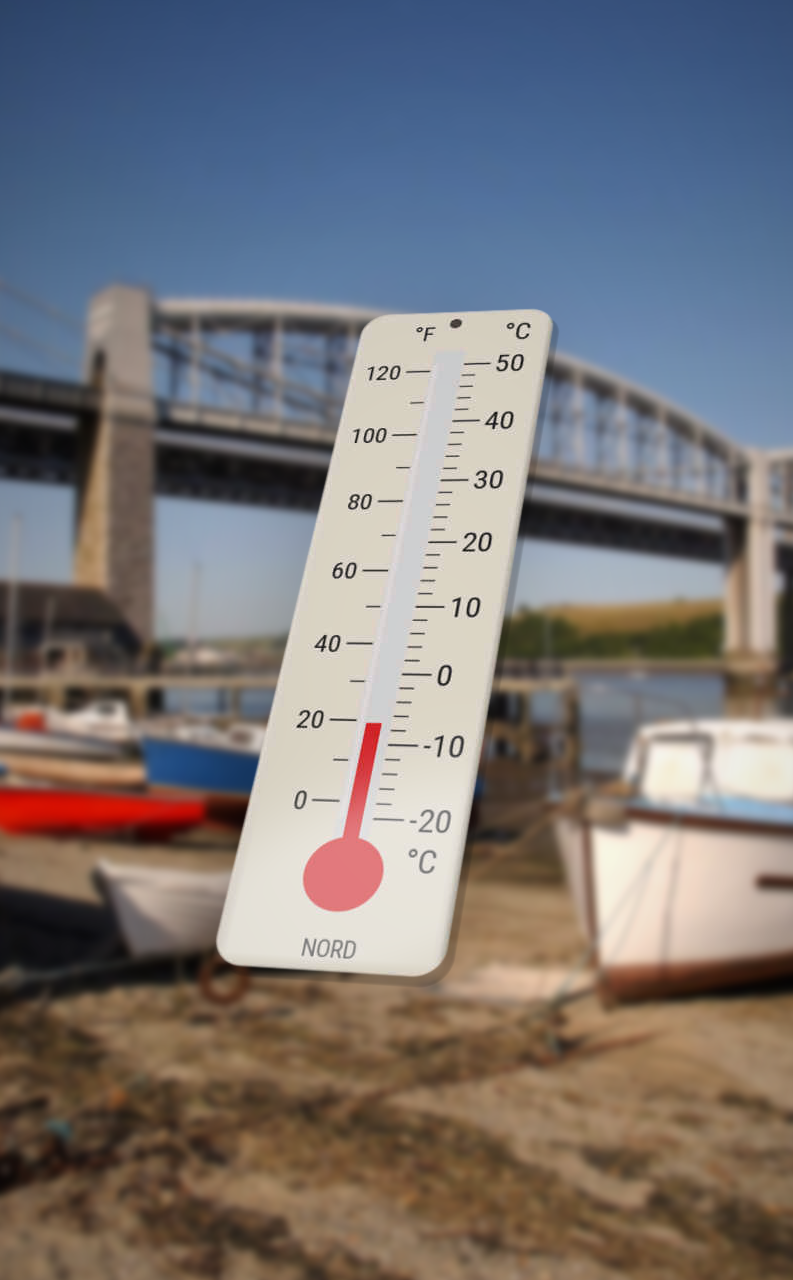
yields -7 °C
